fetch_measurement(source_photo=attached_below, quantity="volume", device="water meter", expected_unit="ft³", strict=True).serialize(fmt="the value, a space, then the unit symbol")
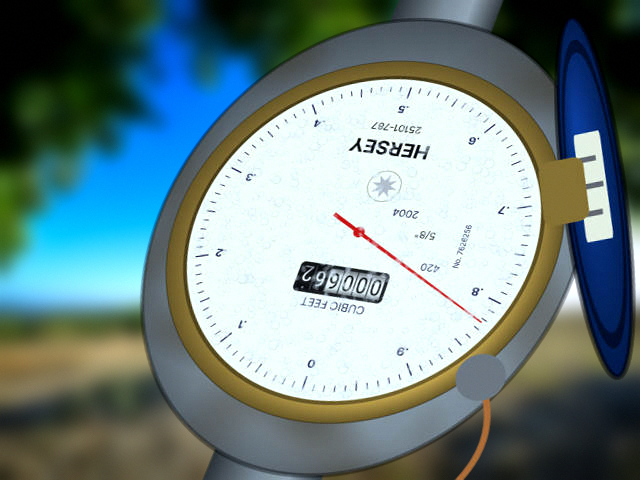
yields 661.82 ft³
